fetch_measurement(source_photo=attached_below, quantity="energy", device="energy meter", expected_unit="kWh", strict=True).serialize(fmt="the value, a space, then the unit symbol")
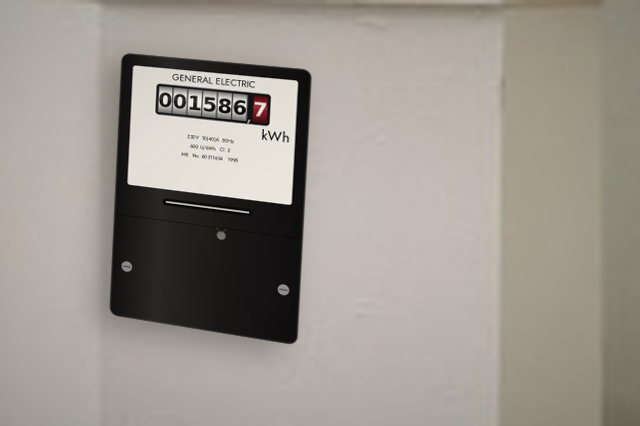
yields 1586.7 kWh
